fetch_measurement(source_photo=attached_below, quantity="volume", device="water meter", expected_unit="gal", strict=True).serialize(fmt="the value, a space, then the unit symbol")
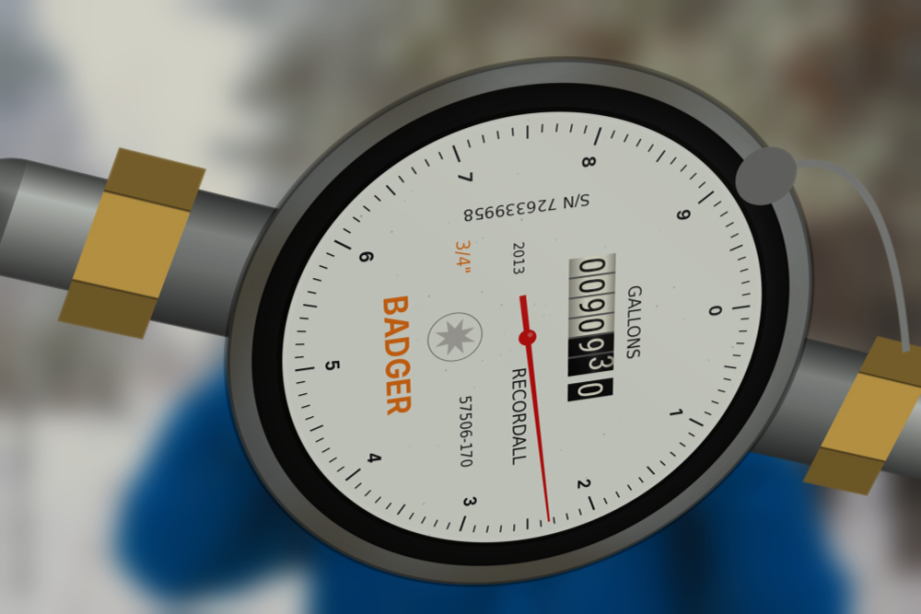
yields 90932.3 gal
